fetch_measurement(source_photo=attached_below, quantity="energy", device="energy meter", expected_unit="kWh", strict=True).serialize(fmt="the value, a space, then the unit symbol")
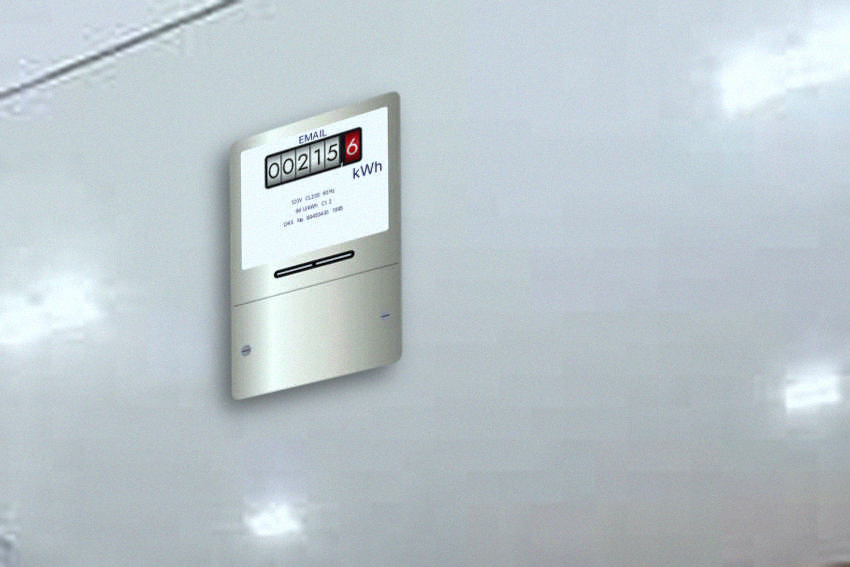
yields 215.6 kWh
